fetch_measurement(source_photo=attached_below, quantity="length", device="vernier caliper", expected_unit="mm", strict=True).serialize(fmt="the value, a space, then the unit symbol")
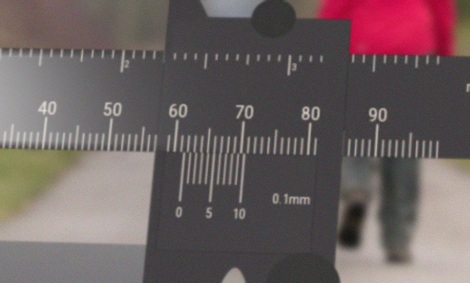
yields 61.5 mm
